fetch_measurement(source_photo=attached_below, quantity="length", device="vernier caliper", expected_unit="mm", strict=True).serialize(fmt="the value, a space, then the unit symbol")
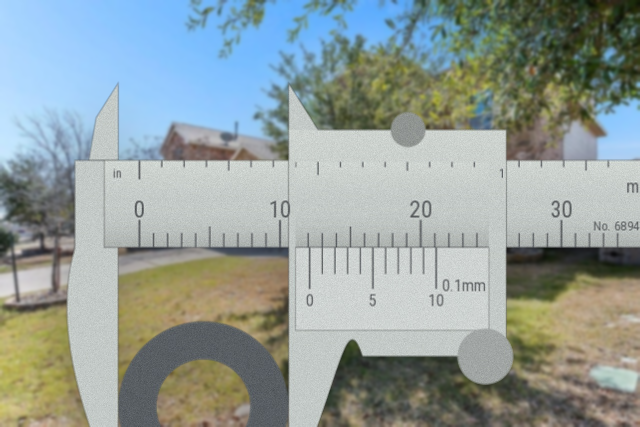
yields 12.1 mm
